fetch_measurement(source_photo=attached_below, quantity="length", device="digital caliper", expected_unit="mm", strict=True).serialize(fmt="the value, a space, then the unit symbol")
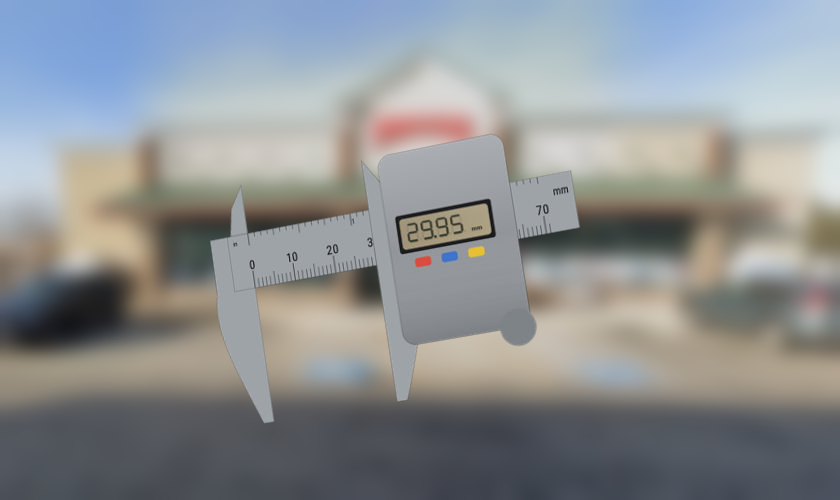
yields 29.95 mm
